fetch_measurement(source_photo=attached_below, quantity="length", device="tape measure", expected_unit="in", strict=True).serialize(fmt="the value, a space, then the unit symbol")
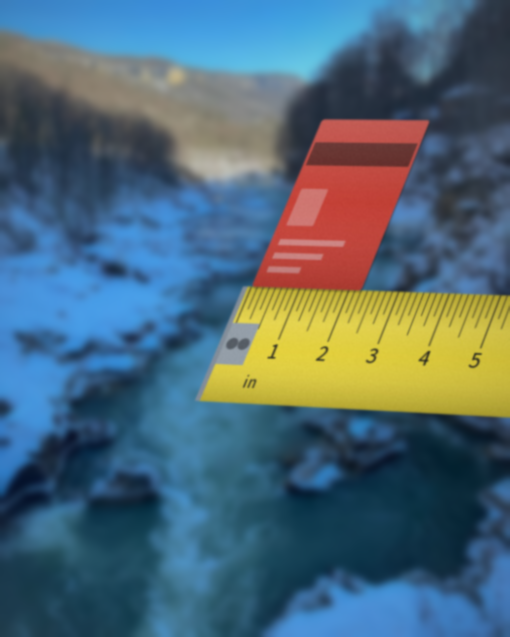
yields 2.25 in
